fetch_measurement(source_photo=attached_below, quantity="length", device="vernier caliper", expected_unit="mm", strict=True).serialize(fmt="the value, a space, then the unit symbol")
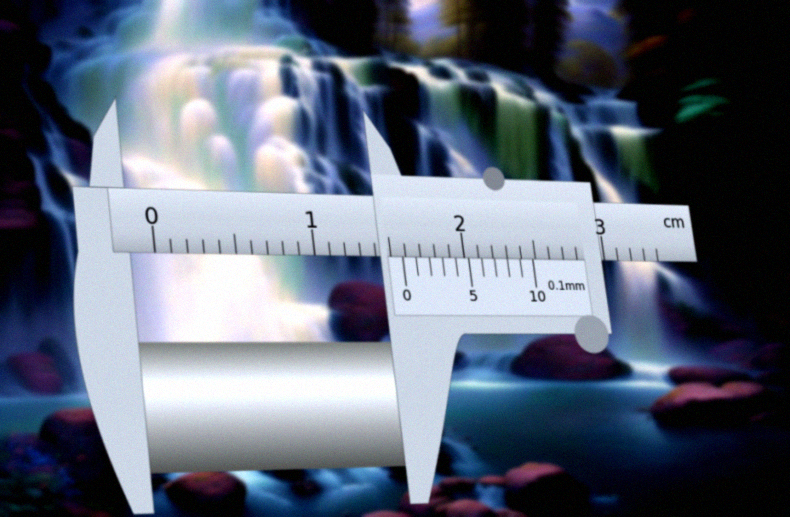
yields 15.8 mm
